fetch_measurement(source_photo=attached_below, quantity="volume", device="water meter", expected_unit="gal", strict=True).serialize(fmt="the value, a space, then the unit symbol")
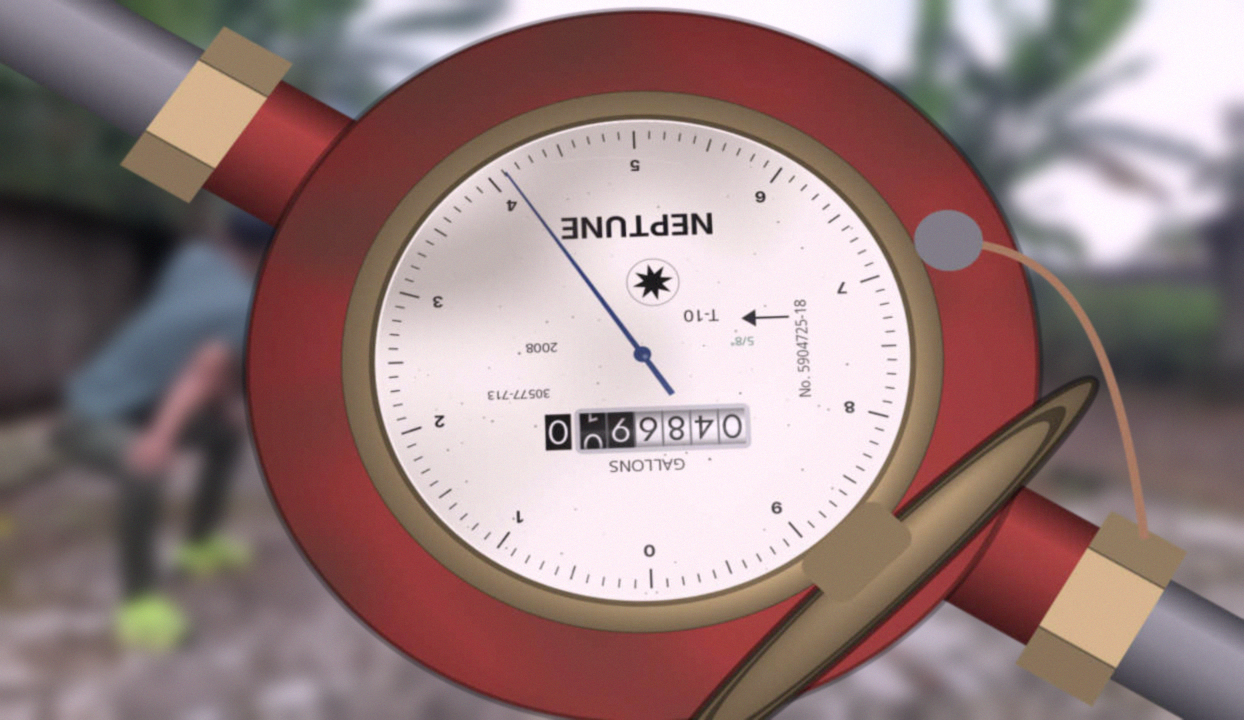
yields 486904.1 gal
